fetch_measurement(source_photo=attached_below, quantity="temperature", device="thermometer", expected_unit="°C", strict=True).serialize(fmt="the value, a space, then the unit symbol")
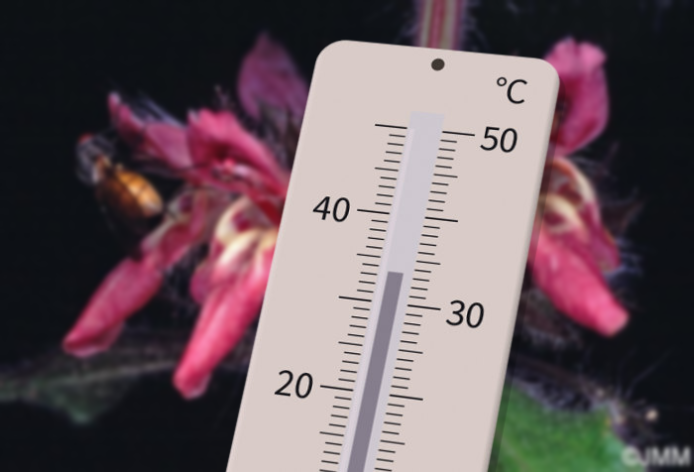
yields 33.5 °C
